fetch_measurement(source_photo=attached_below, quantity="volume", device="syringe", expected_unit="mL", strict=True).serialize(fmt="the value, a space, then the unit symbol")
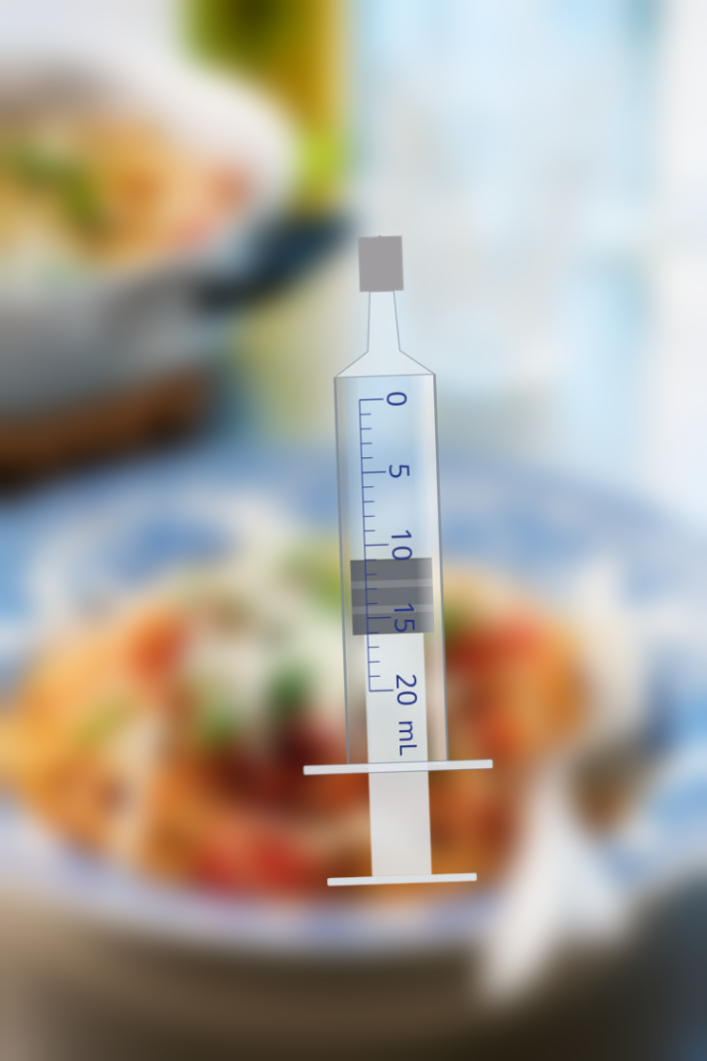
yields 11 mL
